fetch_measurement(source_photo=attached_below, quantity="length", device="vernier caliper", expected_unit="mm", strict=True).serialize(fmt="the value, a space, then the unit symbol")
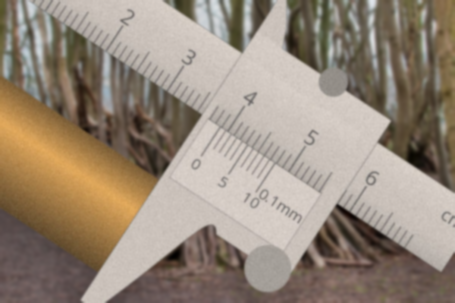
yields 38.8 mm
